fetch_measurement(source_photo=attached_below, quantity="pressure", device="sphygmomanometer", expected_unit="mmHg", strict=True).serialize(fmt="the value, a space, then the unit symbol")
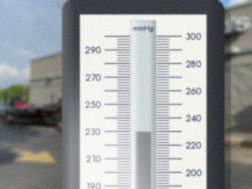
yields 230 mmHg
